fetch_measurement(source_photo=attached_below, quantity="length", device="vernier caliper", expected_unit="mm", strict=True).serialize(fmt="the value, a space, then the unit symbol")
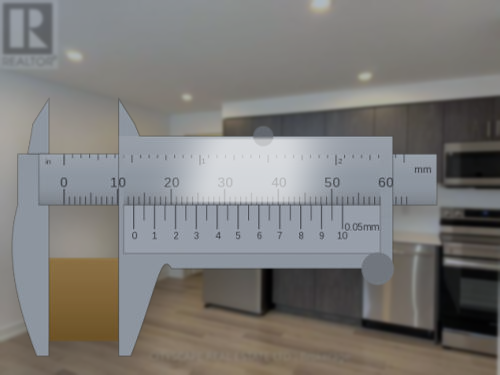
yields 13.0 mm
